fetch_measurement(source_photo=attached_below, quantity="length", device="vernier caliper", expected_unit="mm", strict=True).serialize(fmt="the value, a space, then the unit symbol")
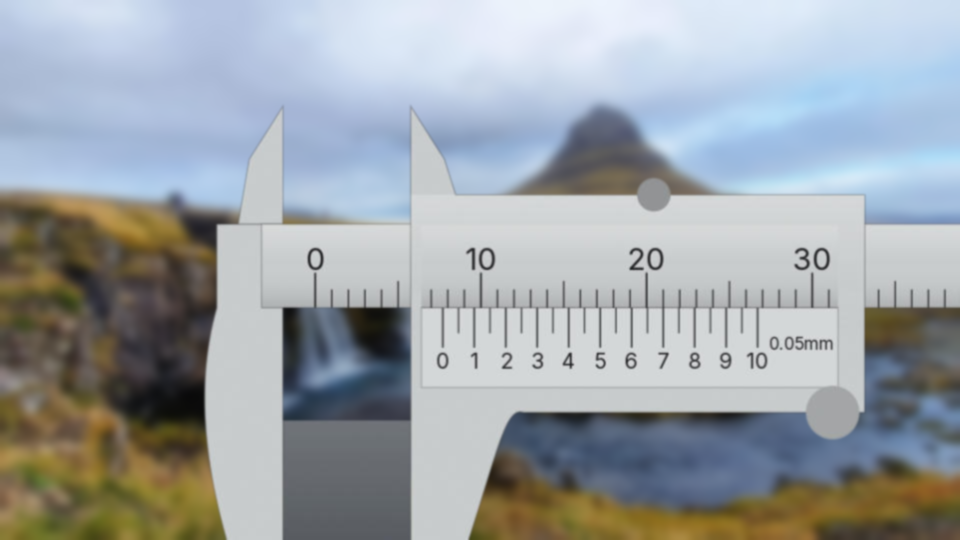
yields 7.7 mm
